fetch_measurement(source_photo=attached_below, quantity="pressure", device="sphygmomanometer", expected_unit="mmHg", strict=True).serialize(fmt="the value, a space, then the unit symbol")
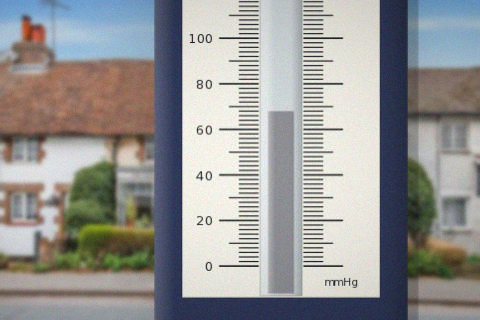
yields 68 mmHg
